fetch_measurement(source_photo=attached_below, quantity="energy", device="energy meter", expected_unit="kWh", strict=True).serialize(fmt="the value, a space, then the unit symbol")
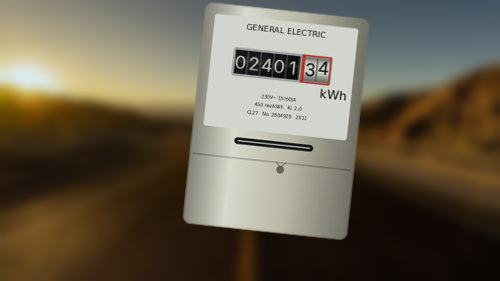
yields 2401.34 kWh
